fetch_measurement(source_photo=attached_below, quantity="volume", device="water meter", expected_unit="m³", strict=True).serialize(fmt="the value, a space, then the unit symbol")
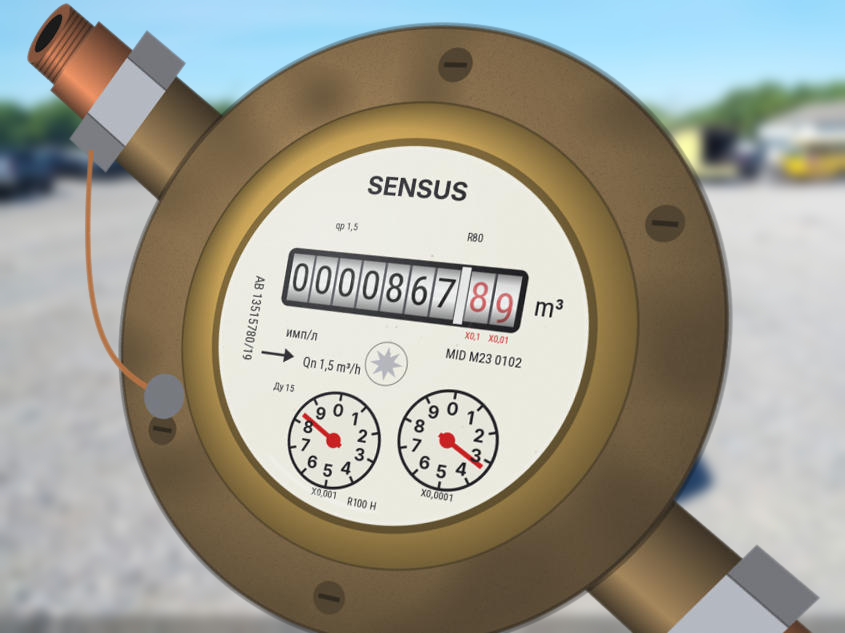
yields 867.8883 m³
